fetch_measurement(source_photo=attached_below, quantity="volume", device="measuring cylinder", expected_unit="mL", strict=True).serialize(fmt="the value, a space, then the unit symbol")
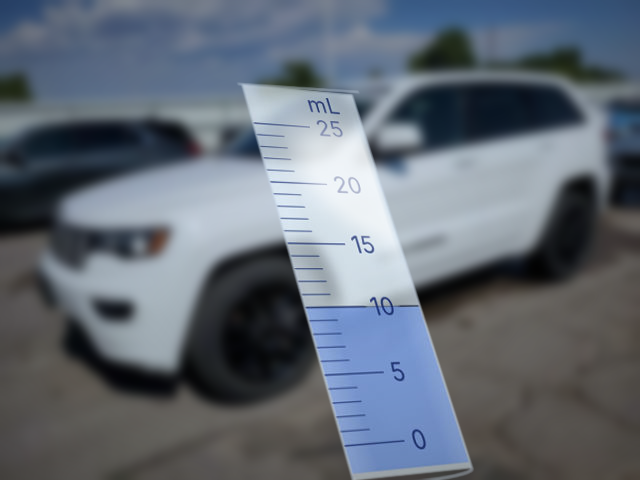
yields 10 mL
